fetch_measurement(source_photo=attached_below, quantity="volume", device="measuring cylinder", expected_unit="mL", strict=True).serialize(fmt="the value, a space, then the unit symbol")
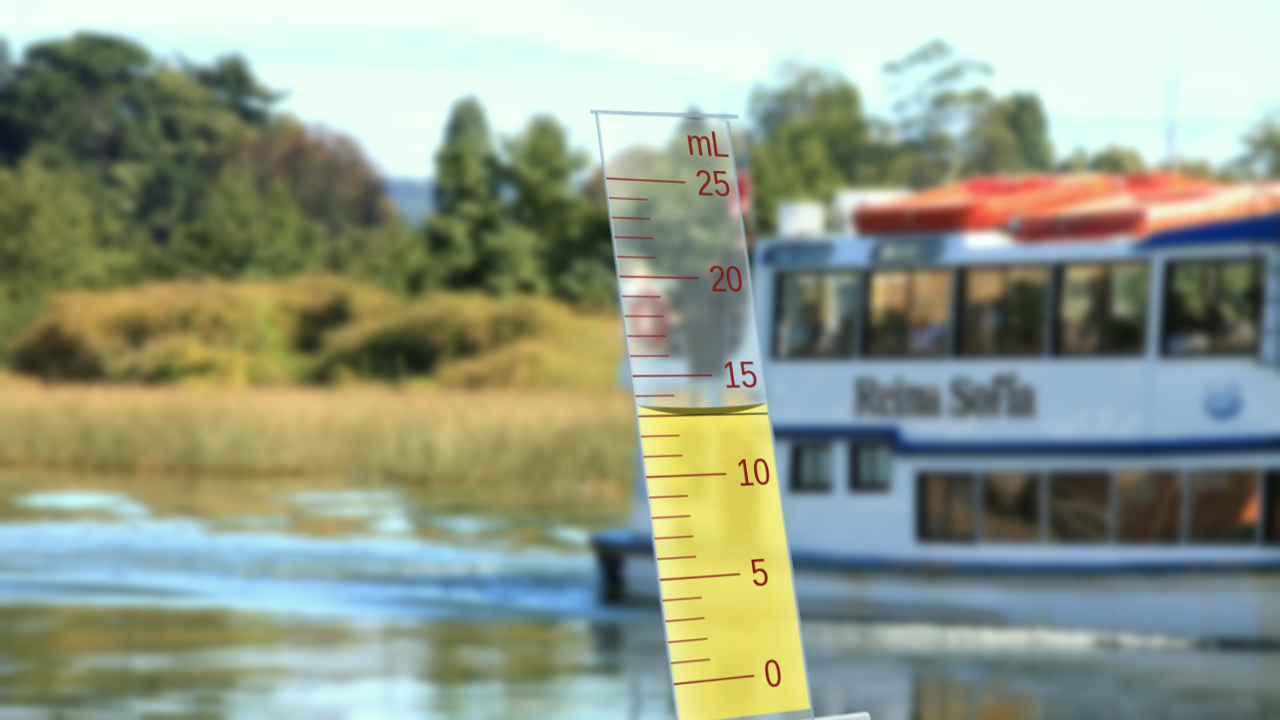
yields 13 mL
